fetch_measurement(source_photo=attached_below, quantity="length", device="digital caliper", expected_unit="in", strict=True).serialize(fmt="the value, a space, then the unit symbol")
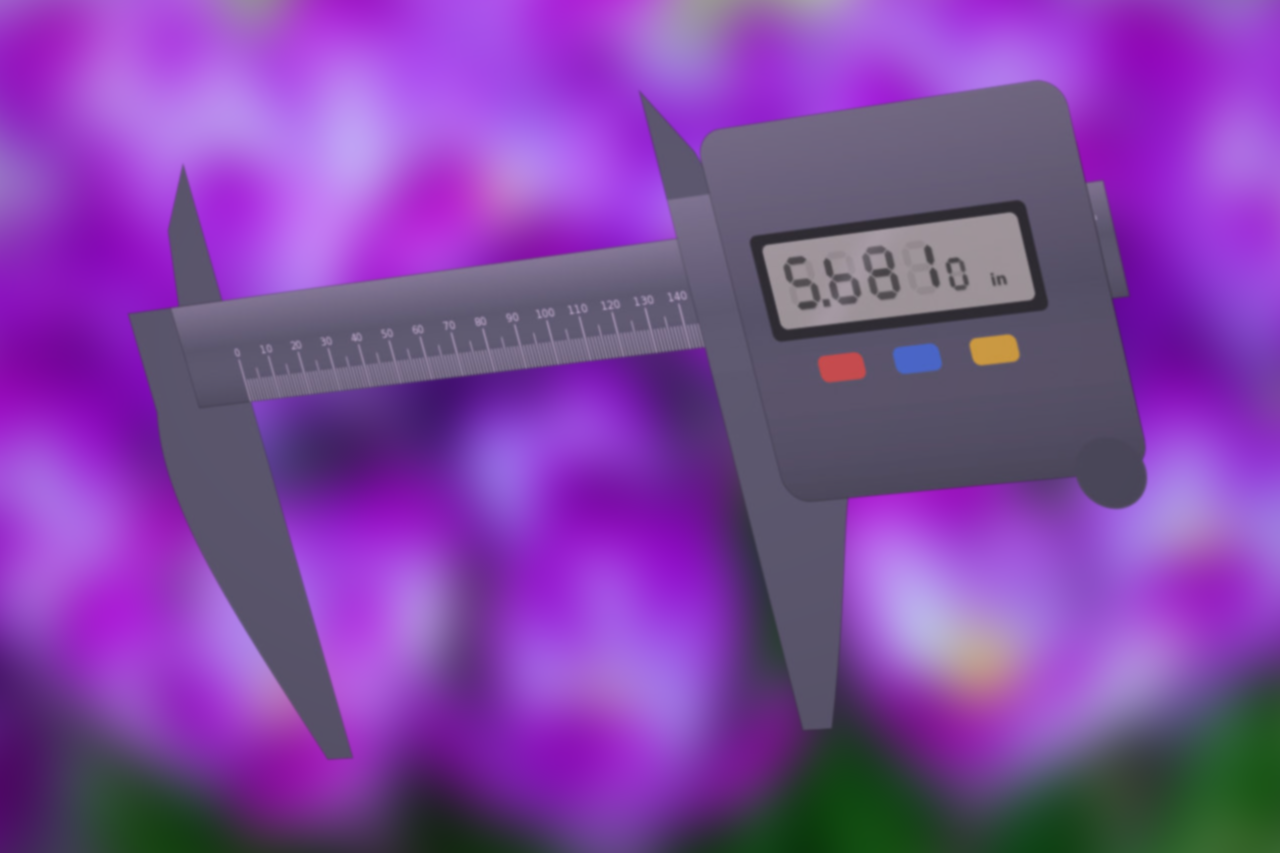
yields 5.6810 in
